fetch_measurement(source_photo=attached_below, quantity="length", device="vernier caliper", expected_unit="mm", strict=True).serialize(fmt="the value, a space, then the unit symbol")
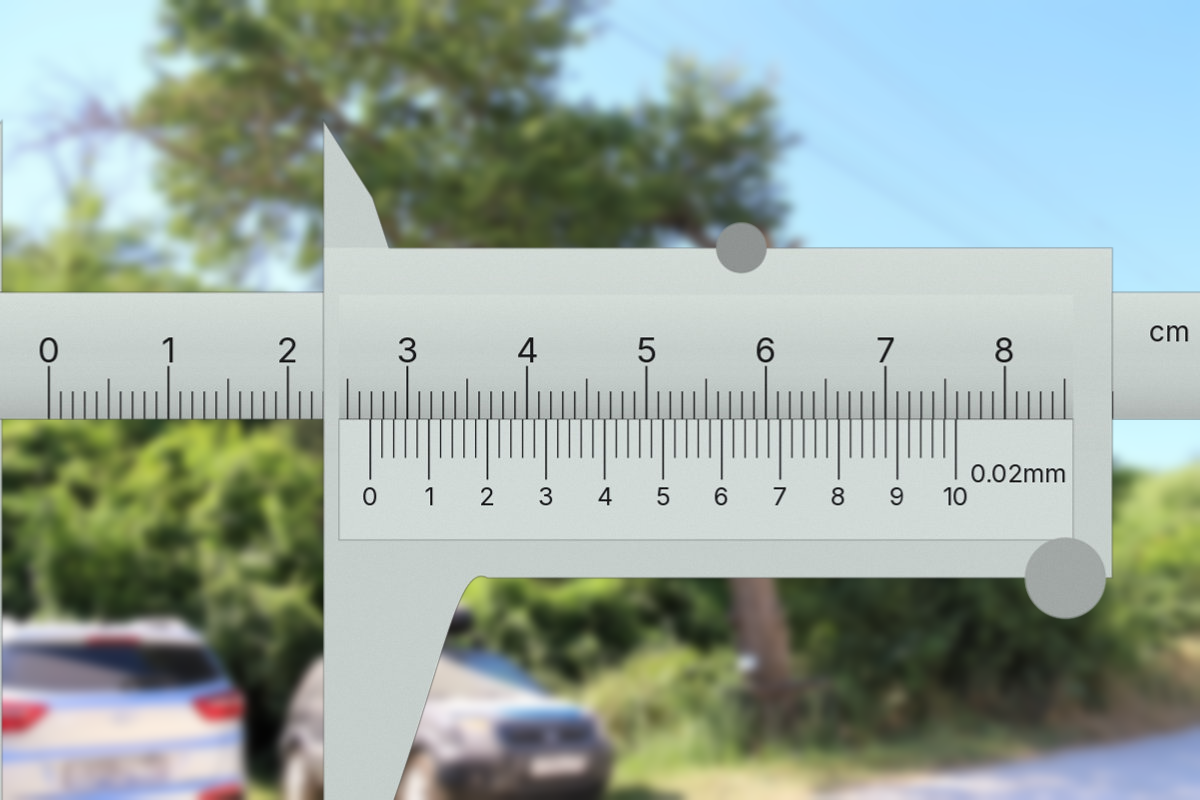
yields 26.9 mm
